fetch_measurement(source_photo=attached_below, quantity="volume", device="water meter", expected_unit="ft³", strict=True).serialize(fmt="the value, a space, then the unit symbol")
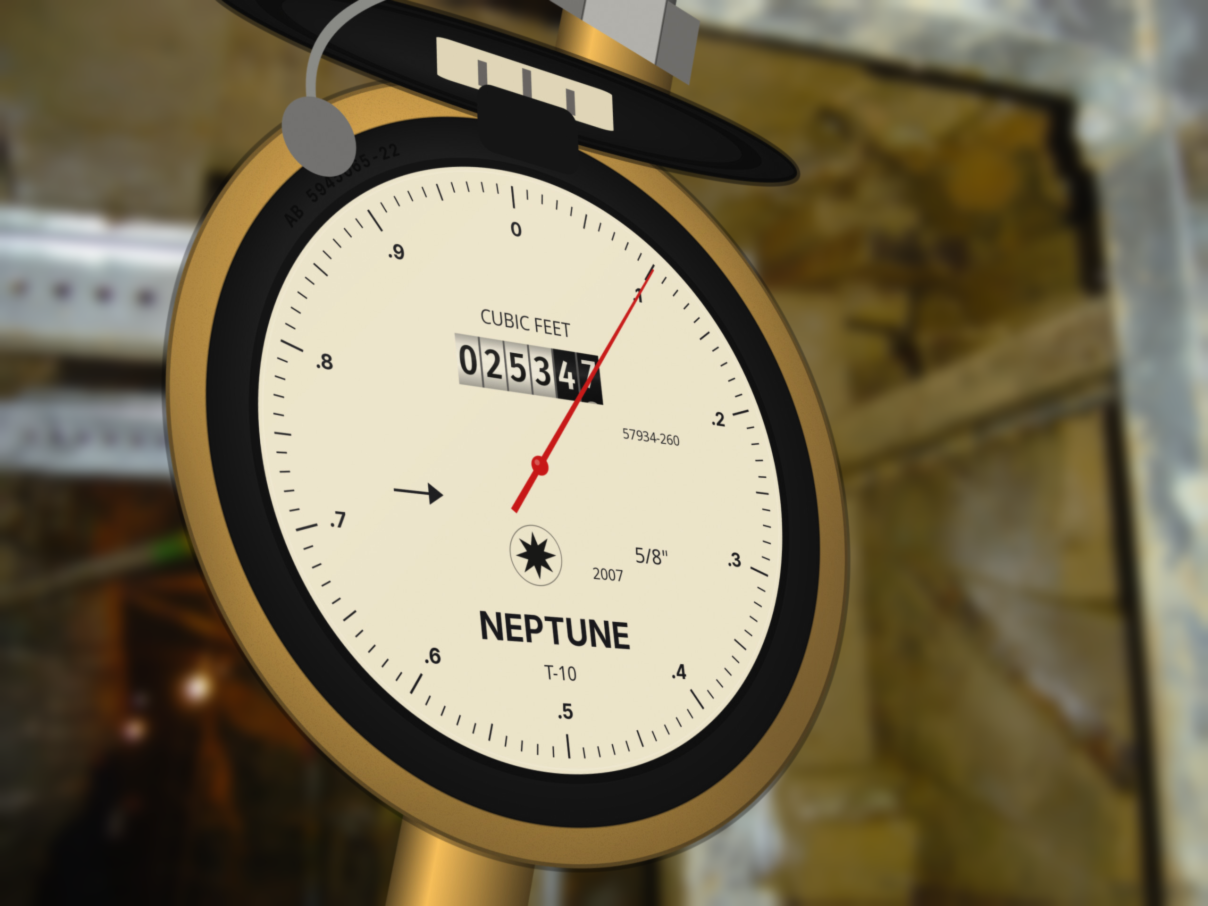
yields 25347.10 ft³
